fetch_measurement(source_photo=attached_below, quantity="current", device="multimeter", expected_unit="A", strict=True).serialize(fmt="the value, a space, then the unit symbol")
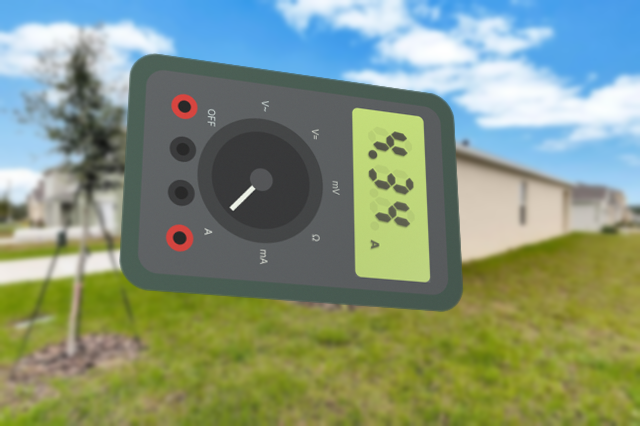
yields 4.34 A
